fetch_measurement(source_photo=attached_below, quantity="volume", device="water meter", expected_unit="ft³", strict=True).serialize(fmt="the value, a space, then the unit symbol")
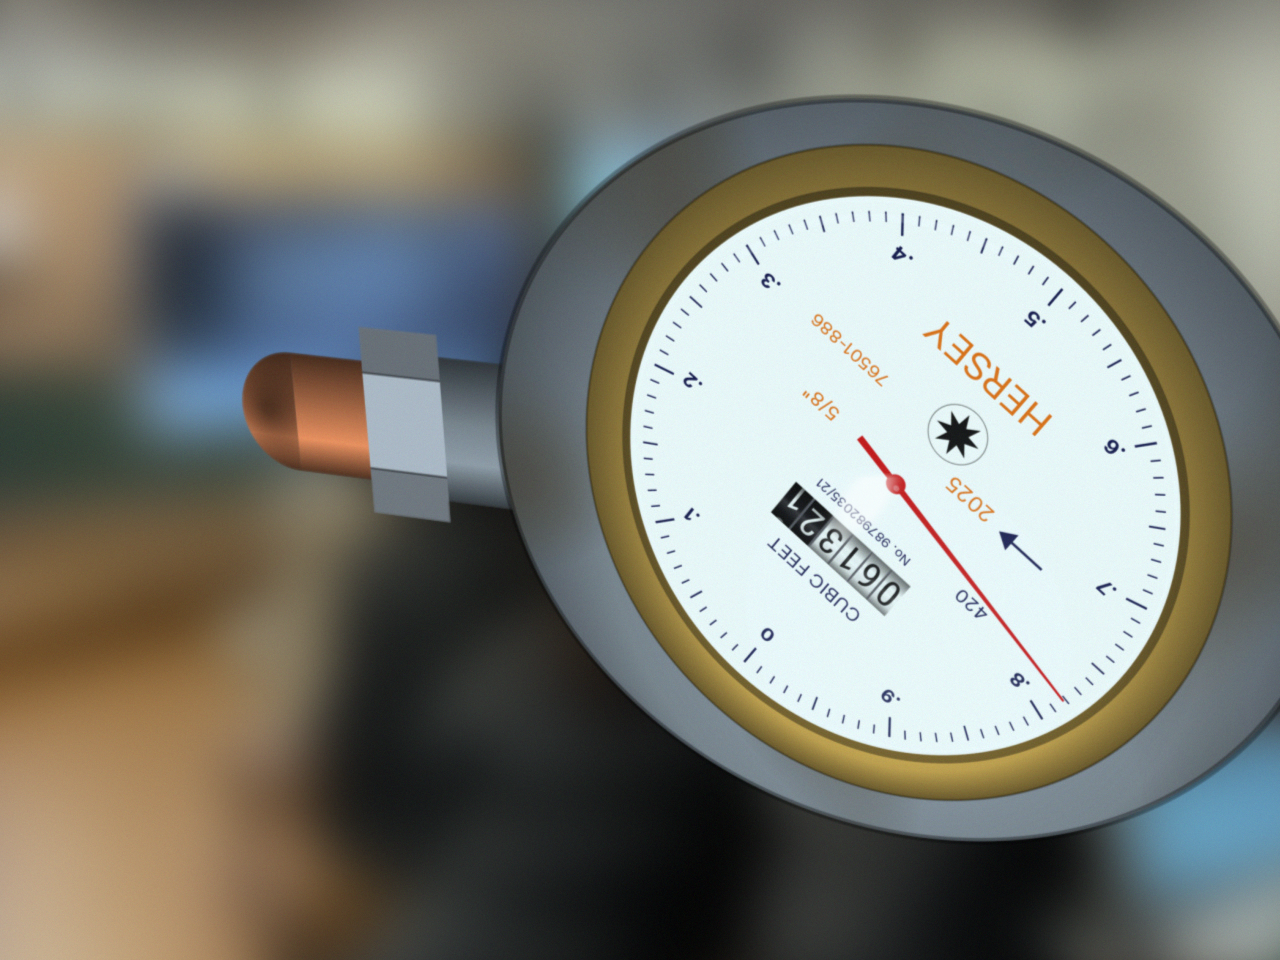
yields 61320.78 ft³
